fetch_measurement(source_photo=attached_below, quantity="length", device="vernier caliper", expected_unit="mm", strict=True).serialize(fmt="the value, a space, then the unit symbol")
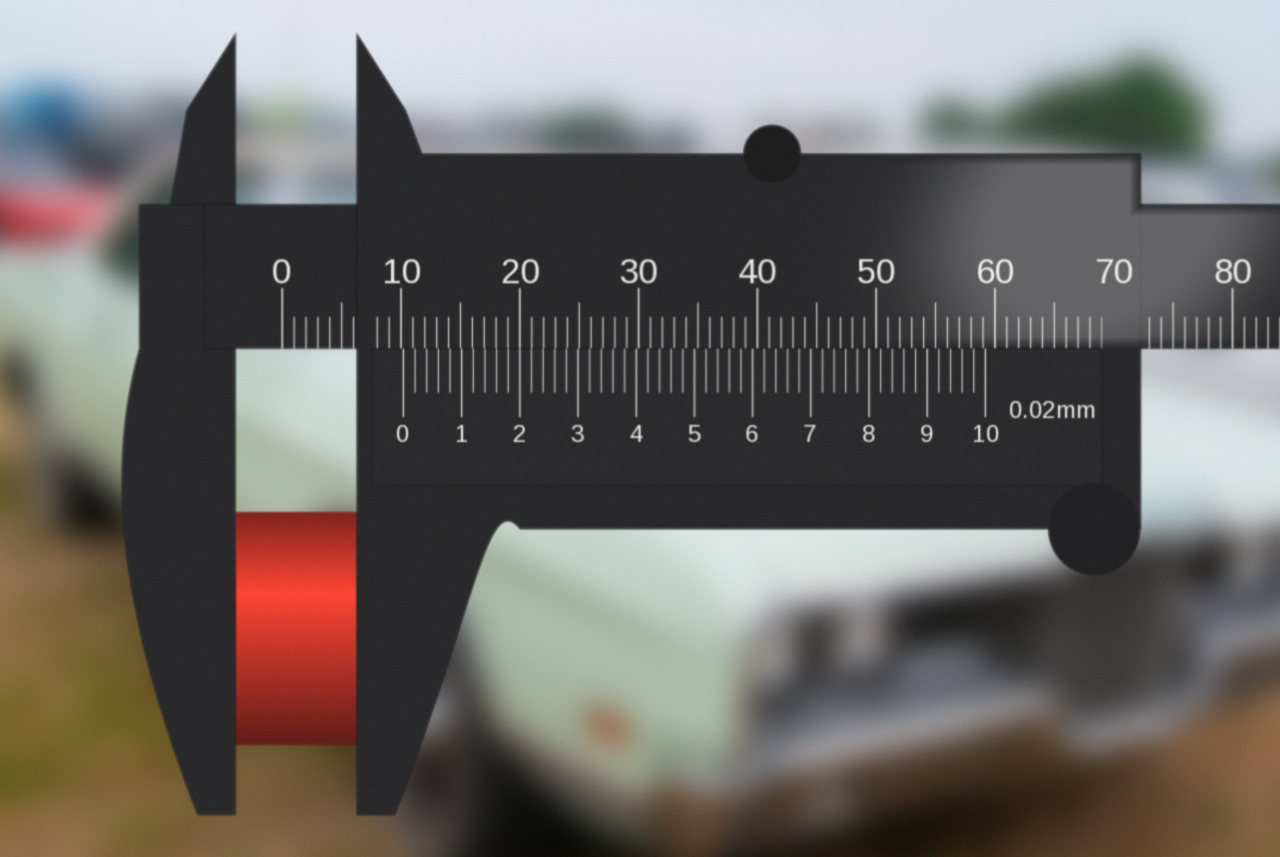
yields 10.2 mm
